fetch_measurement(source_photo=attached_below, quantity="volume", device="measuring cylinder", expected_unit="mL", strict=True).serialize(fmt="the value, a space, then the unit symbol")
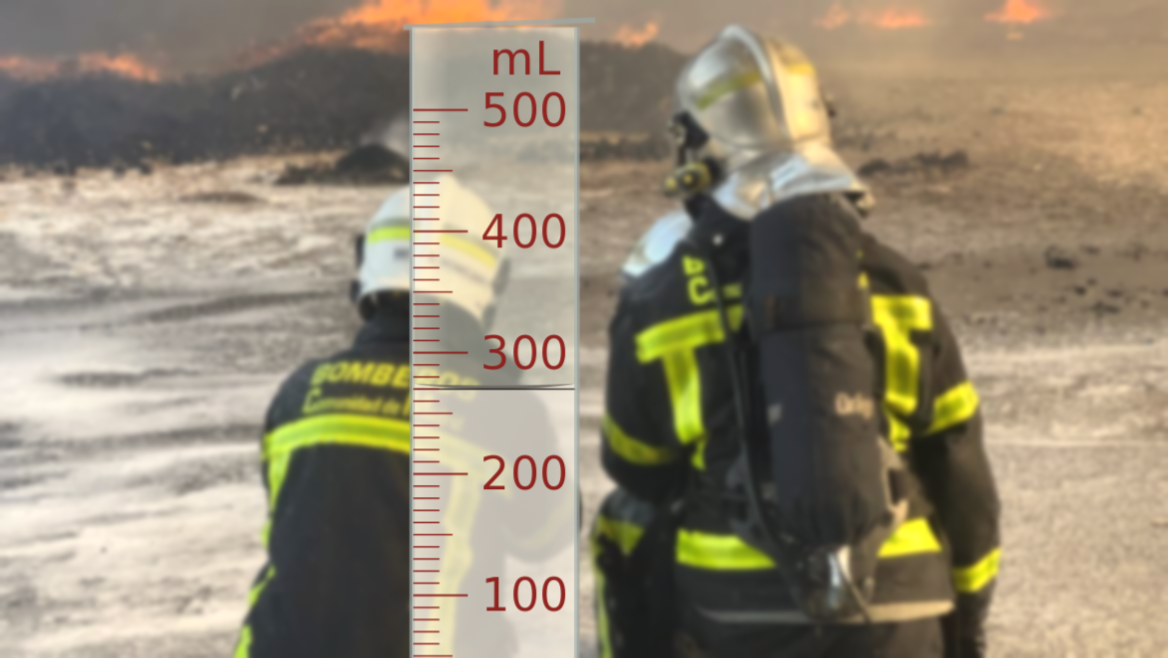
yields 270 mL
